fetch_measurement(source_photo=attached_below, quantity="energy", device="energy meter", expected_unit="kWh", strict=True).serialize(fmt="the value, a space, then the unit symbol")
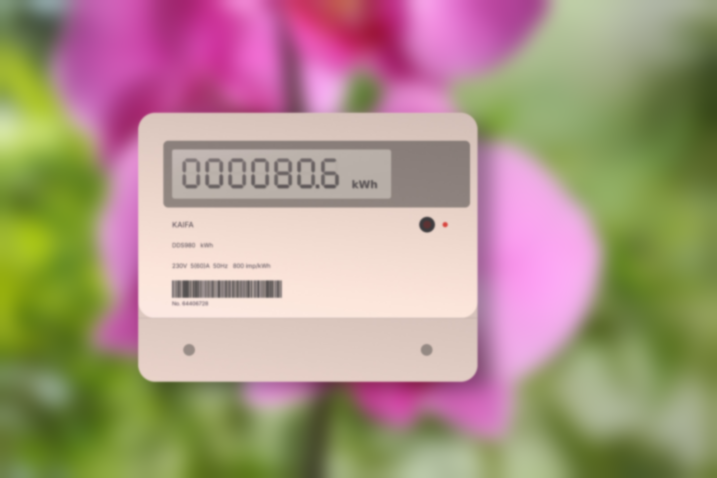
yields 80.6 kWh
